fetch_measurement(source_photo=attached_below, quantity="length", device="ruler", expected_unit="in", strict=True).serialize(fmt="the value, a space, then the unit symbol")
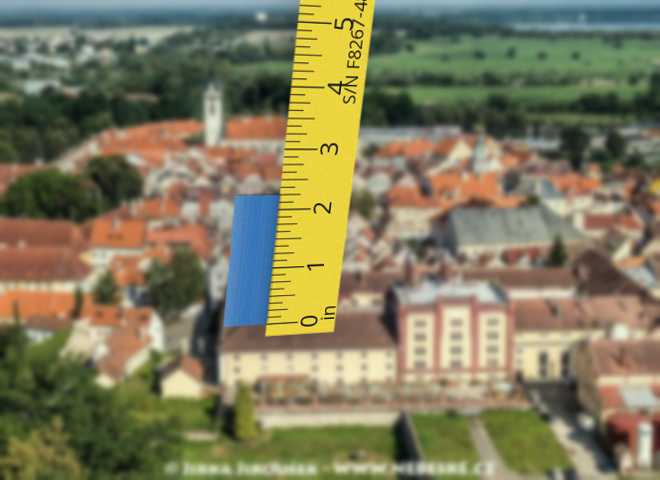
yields 2.25 in
